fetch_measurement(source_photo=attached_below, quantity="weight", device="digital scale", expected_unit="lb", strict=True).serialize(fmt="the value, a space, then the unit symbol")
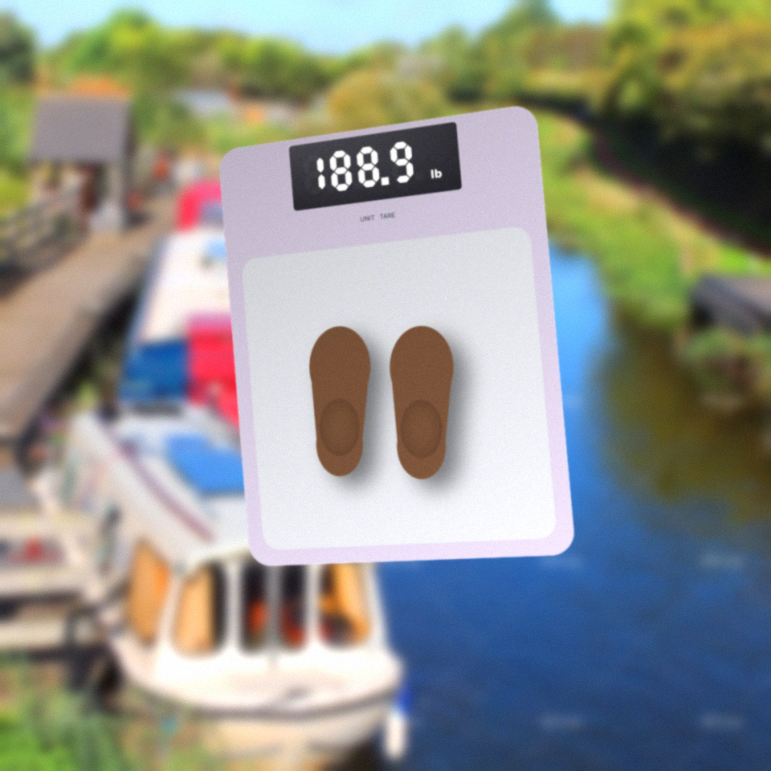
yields 188.9 lb
